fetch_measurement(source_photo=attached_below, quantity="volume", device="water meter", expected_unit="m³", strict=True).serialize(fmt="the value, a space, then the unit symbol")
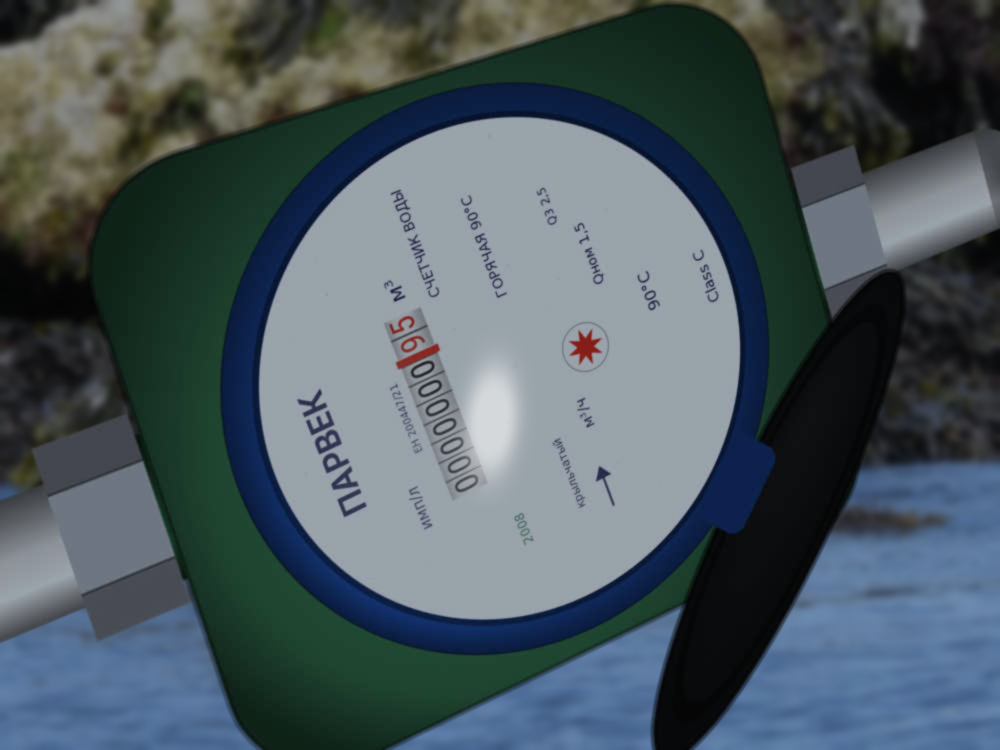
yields 0.95 m³
